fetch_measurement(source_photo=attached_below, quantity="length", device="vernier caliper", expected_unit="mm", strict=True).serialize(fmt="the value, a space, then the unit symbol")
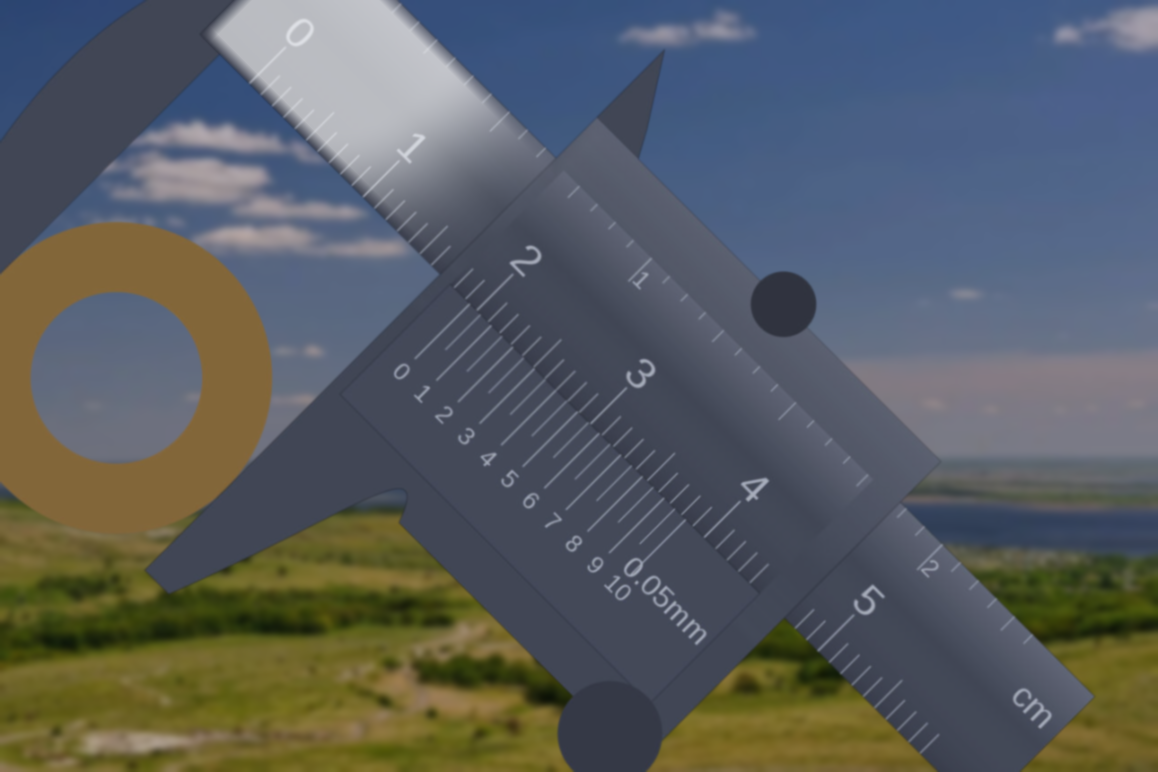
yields 19.4 mm
